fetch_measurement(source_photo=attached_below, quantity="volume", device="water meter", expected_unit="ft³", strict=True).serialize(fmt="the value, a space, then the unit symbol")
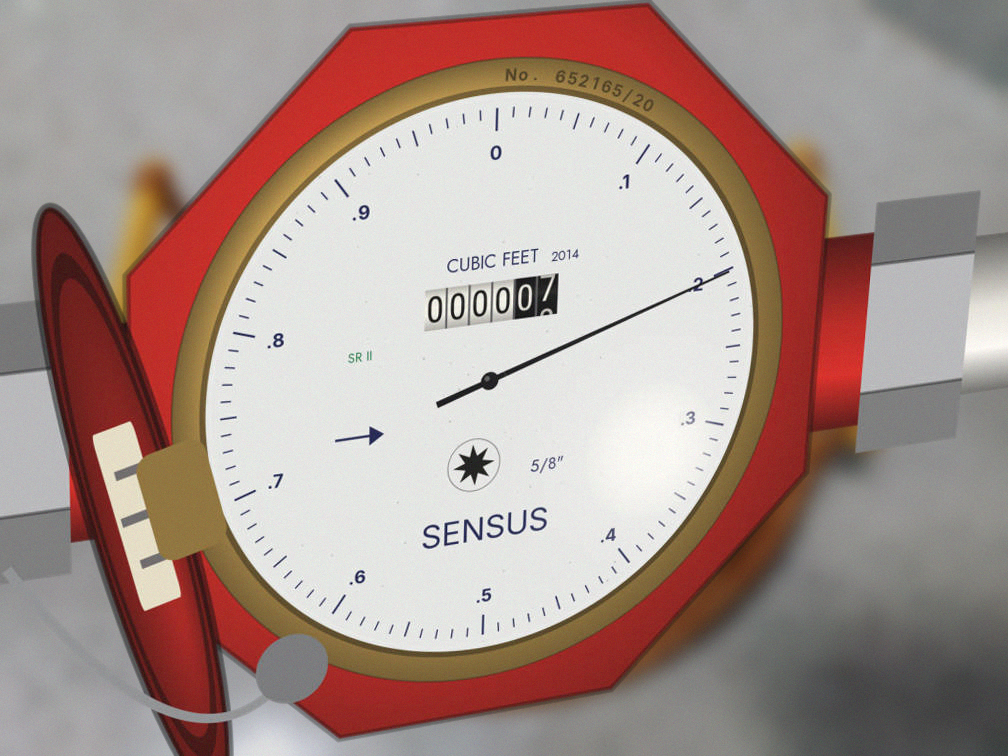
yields 7.20 ft³
